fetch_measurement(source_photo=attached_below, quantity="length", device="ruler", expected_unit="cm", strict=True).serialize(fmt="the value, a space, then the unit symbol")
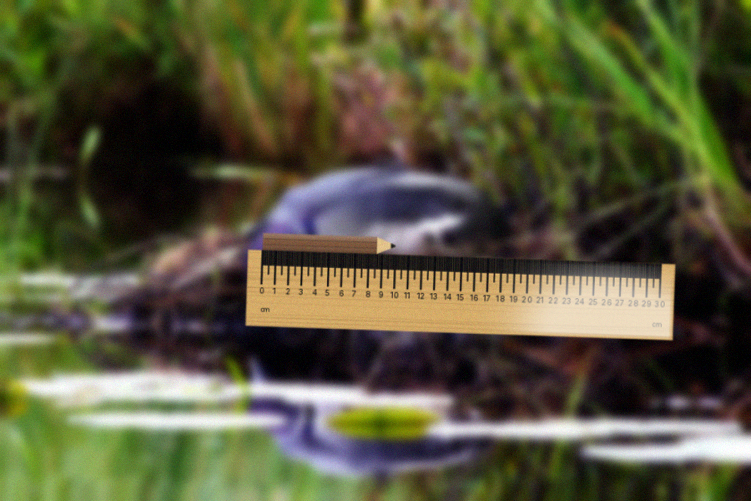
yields 10 cm
